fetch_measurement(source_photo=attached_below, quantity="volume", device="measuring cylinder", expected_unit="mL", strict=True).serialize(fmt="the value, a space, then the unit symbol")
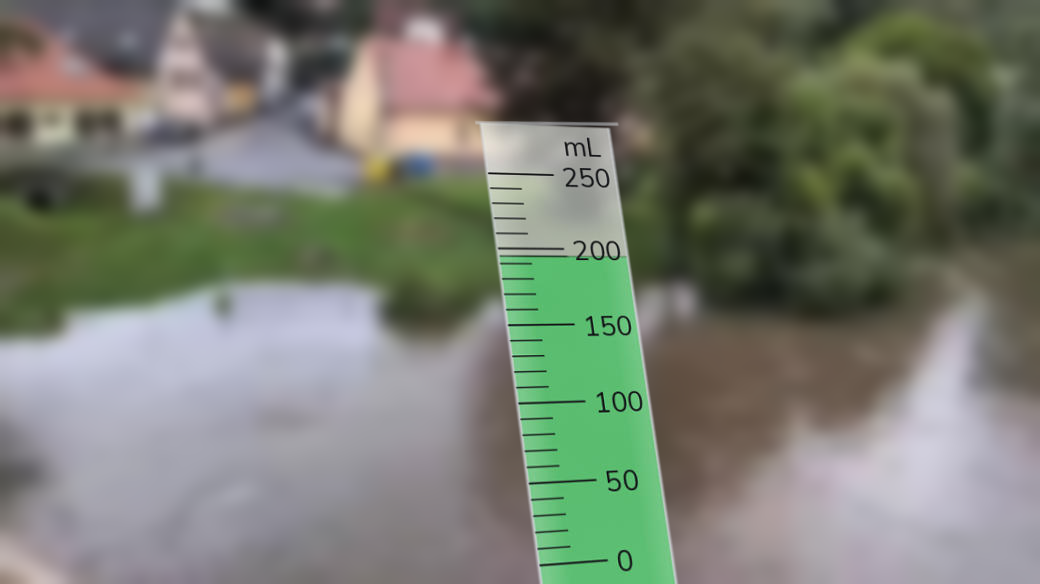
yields 195 mL
